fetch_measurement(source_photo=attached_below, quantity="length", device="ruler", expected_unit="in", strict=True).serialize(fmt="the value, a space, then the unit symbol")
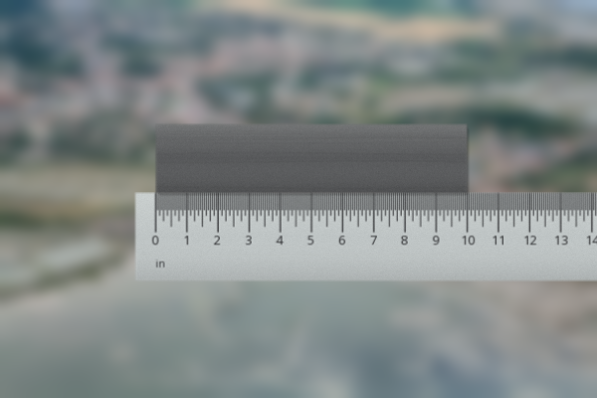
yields 10 in
